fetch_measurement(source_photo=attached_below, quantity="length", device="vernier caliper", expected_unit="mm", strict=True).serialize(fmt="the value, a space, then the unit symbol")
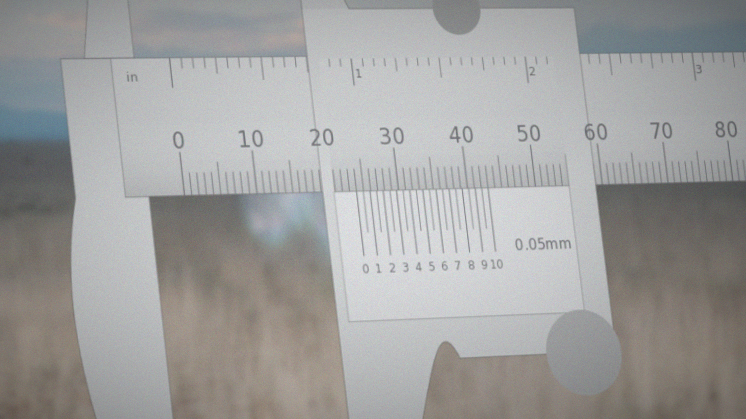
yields 24.0 mm
